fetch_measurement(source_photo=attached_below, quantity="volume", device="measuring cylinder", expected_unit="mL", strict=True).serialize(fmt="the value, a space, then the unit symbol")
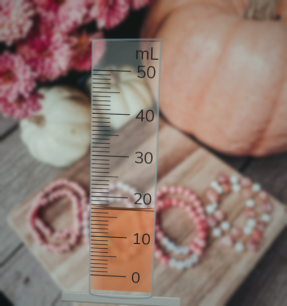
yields 17 mL
